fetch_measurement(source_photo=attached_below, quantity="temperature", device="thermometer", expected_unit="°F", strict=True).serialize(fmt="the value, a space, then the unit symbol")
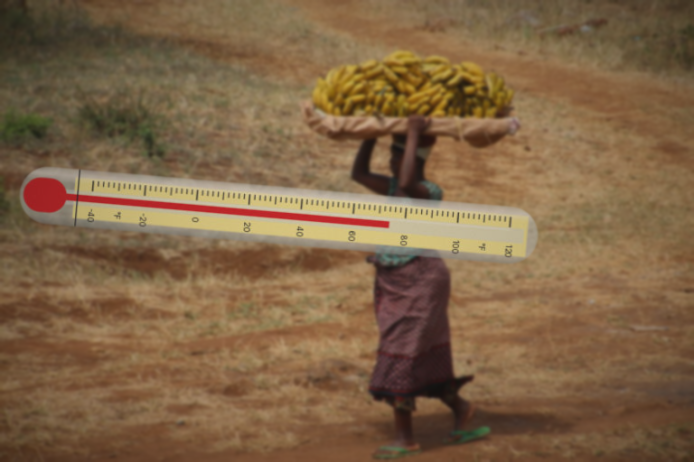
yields 74 °F
